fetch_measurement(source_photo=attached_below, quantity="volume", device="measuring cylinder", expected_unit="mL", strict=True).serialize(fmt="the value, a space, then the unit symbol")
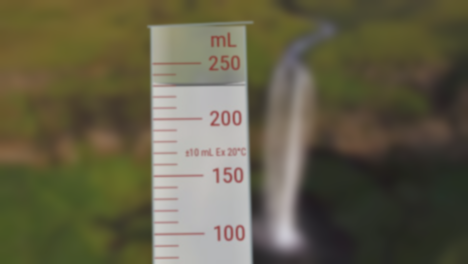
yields 230 mL
